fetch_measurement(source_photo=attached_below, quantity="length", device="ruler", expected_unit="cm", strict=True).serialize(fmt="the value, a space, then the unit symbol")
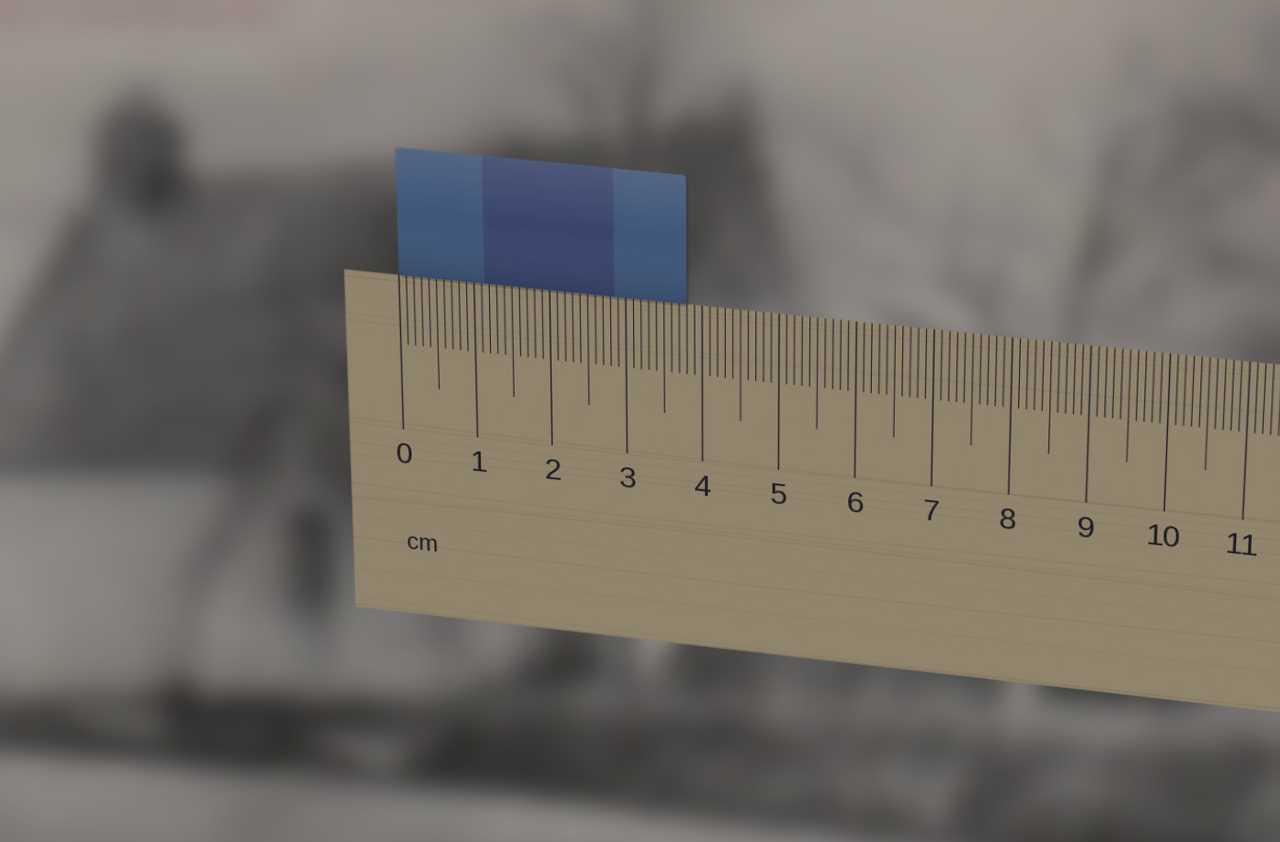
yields 3.8 cm
